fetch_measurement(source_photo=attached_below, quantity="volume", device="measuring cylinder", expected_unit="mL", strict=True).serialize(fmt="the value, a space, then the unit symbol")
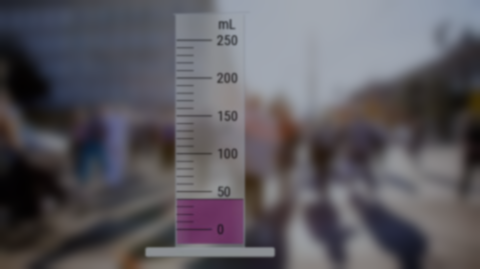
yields 40 mL
